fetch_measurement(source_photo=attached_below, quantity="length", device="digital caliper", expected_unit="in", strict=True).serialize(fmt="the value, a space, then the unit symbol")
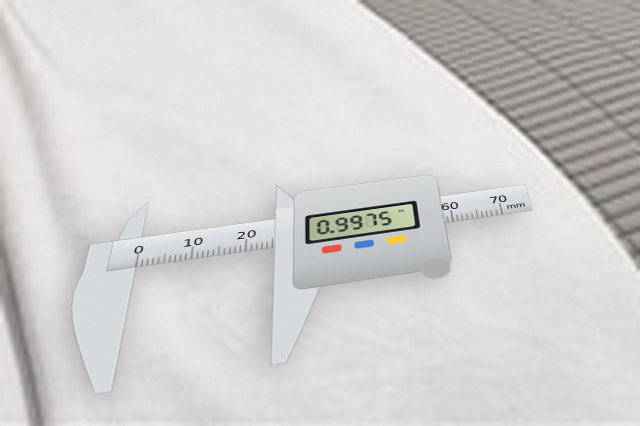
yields 0.9975 in
